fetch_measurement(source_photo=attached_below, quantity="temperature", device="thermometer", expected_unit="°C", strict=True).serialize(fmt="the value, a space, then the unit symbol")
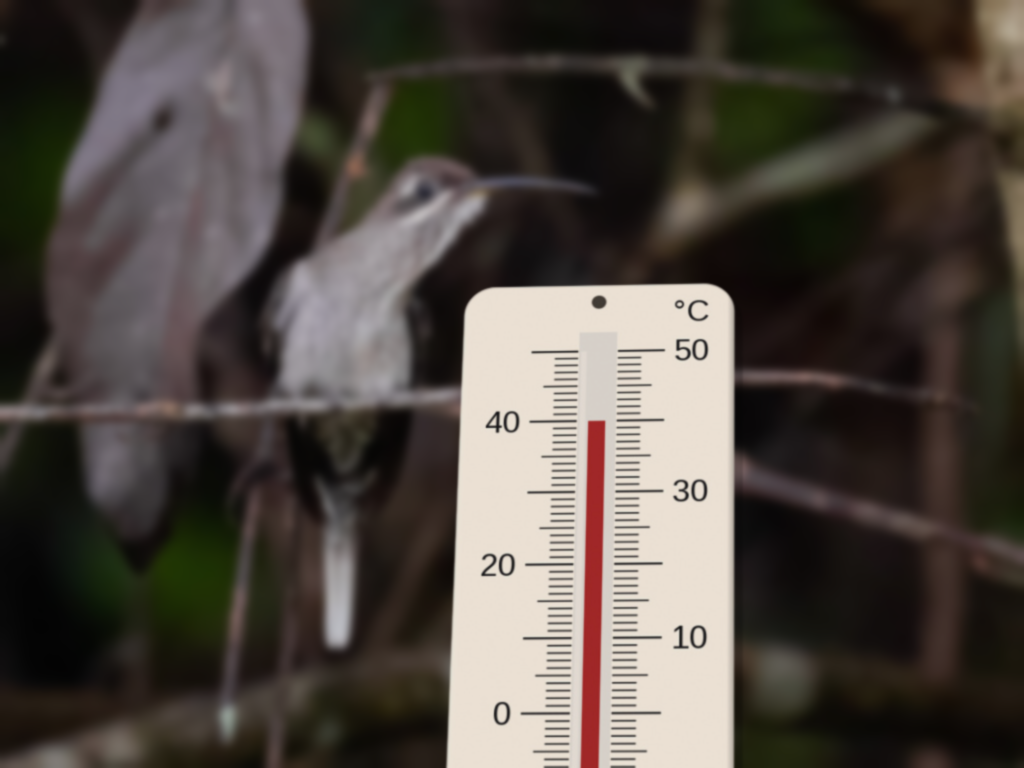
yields 40 °C
